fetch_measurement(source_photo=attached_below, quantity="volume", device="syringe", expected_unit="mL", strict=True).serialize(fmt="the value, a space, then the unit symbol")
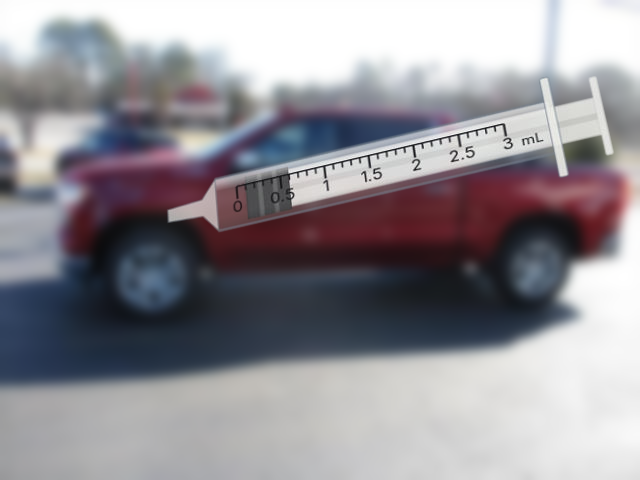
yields 0.1 mL
